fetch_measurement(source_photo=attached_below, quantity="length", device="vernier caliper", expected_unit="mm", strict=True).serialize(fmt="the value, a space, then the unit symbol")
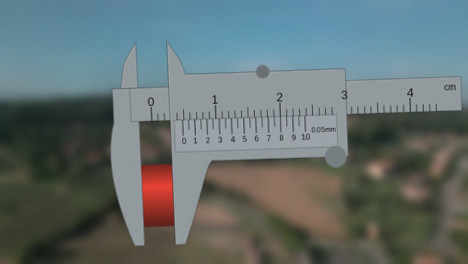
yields 4.8 mm
